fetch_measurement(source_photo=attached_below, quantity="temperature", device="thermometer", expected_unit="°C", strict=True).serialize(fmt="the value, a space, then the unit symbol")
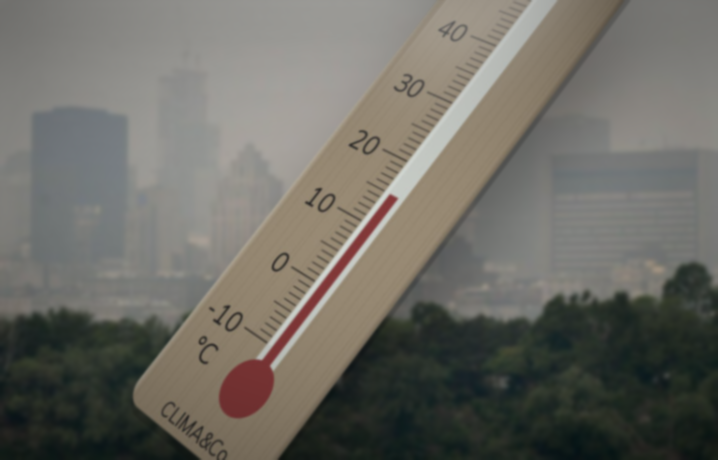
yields 15 °C
